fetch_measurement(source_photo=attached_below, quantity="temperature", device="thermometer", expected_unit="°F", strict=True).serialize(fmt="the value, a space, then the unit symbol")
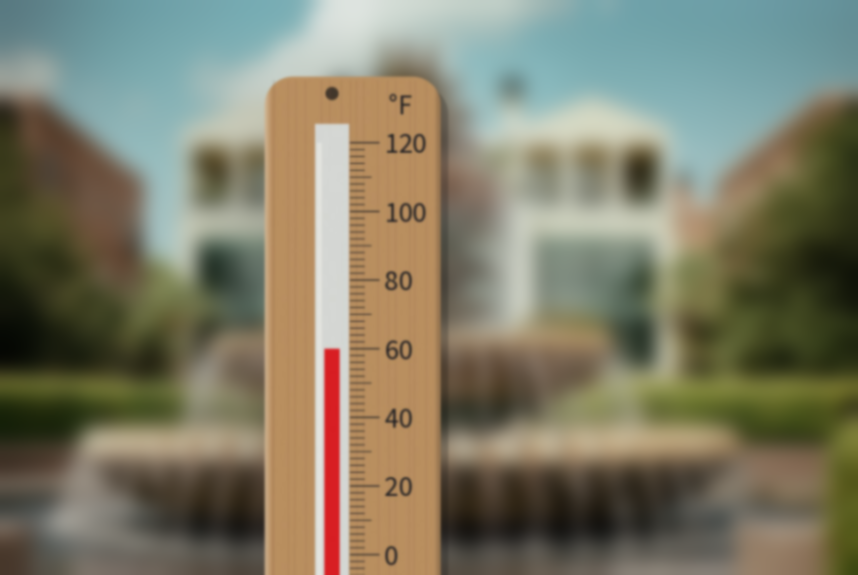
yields 60 °F
